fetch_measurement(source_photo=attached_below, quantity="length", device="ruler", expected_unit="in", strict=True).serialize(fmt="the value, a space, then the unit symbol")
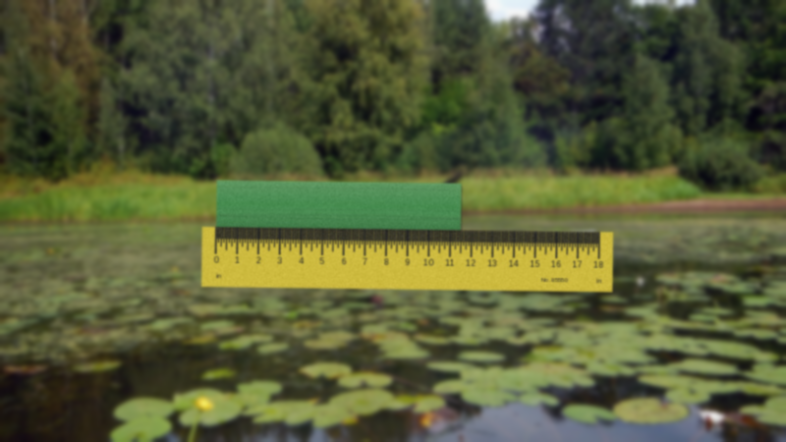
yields 11.5 in
